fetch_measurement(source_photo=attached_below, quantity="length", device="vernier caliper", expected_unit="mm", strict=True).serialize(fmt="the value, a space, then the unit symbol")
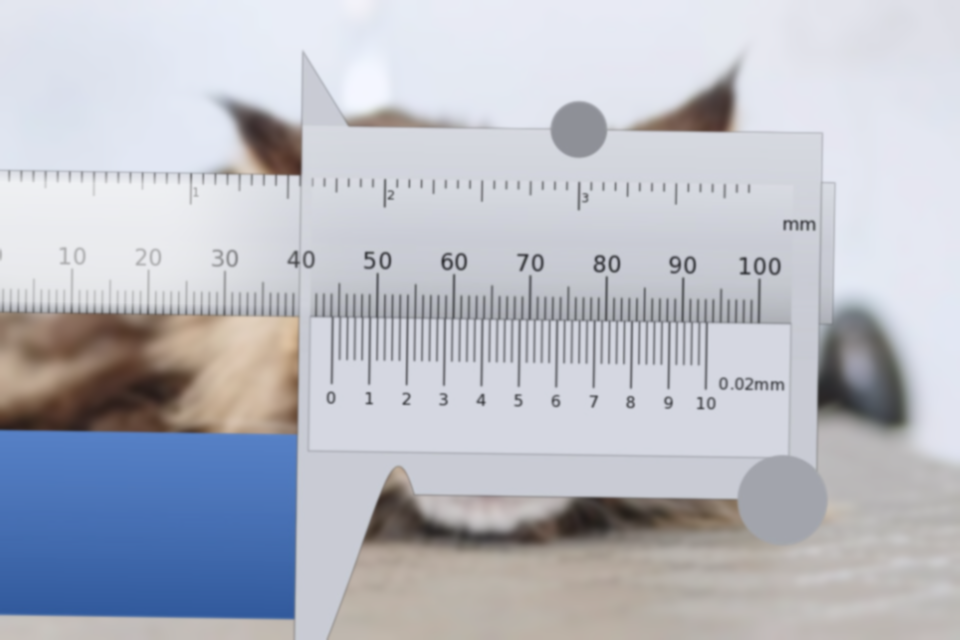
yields 44.2 mm
